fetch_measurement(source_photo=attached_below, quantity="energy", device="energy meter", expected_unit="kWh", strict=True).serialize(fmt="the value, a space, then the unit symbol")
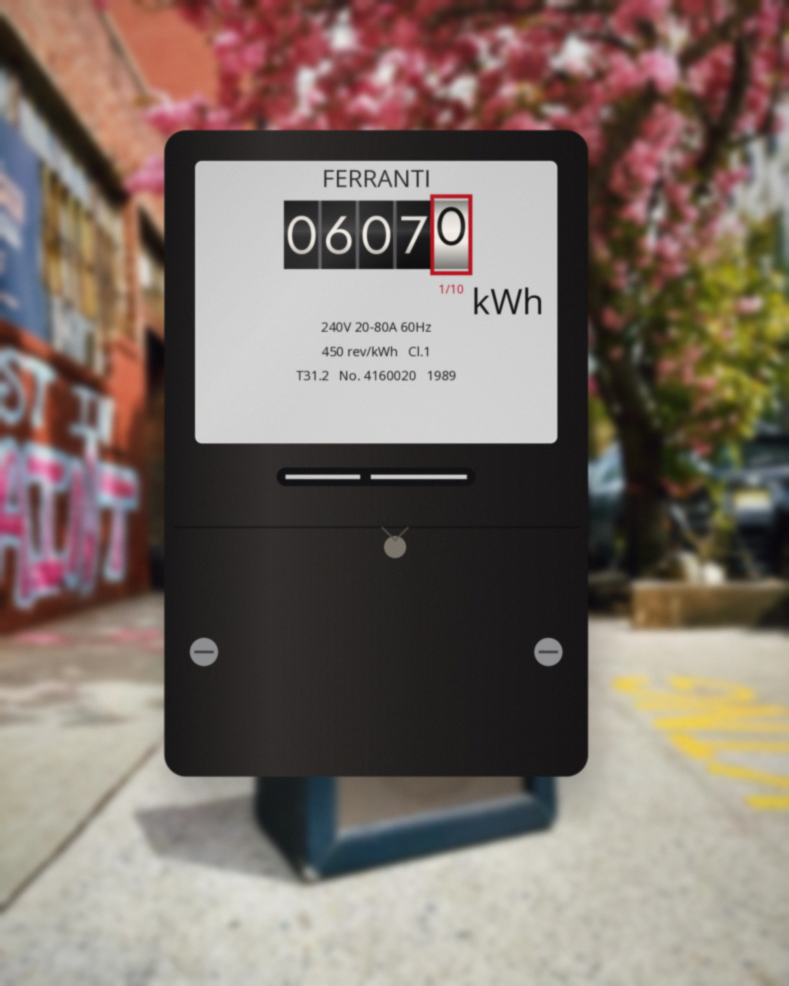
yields 607.0 kWh
